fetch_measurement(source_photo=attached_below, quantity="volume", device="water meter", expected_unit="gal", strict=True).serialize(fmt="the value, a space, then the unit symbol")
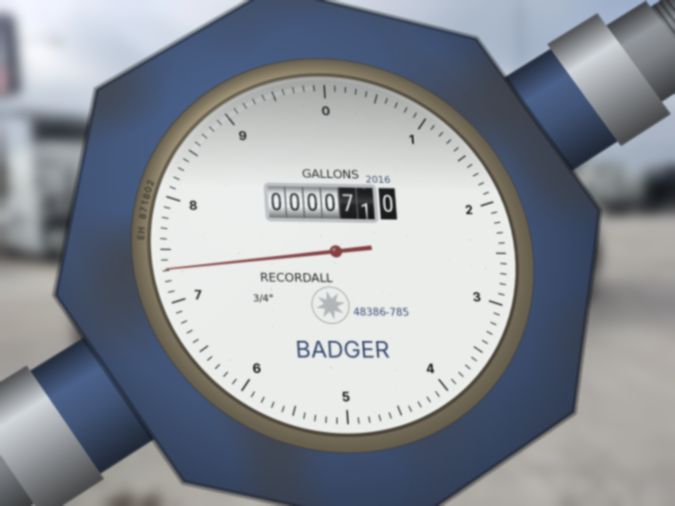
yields 707.3 gal
